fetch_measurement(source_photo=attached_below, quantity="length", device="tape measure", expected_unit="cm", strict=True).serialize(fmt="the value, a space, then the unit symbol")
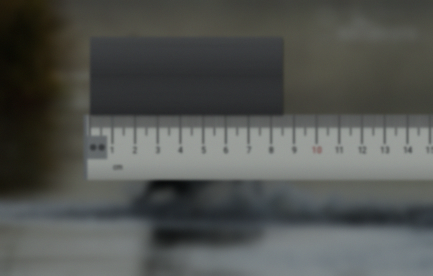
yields 8.5 cm
